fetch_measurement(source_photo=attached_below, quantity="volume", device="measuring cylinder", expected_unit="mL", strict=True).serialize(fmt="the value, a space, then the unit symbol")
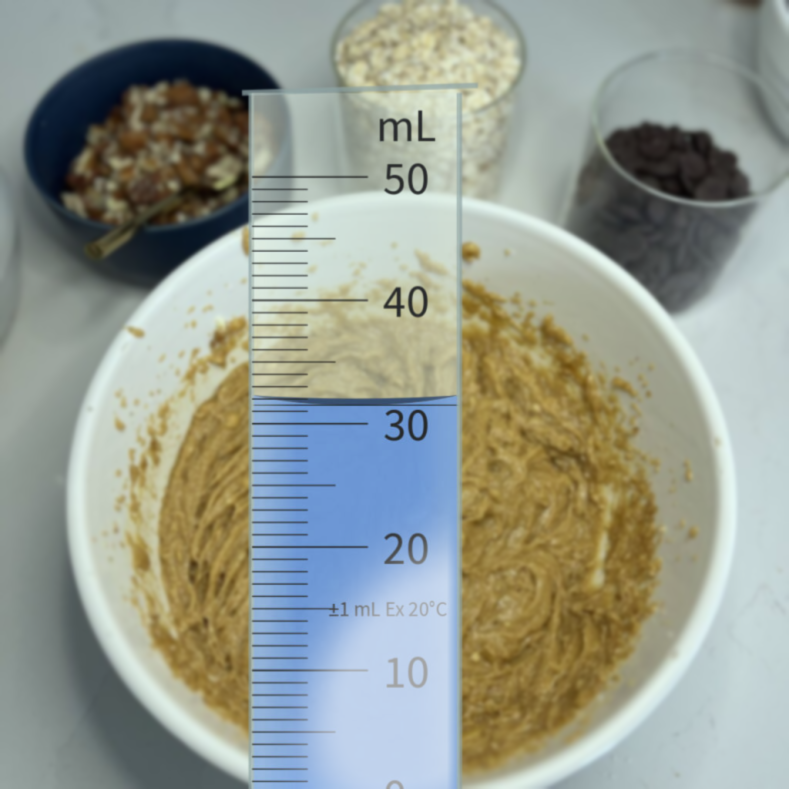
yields 31.5 mL
